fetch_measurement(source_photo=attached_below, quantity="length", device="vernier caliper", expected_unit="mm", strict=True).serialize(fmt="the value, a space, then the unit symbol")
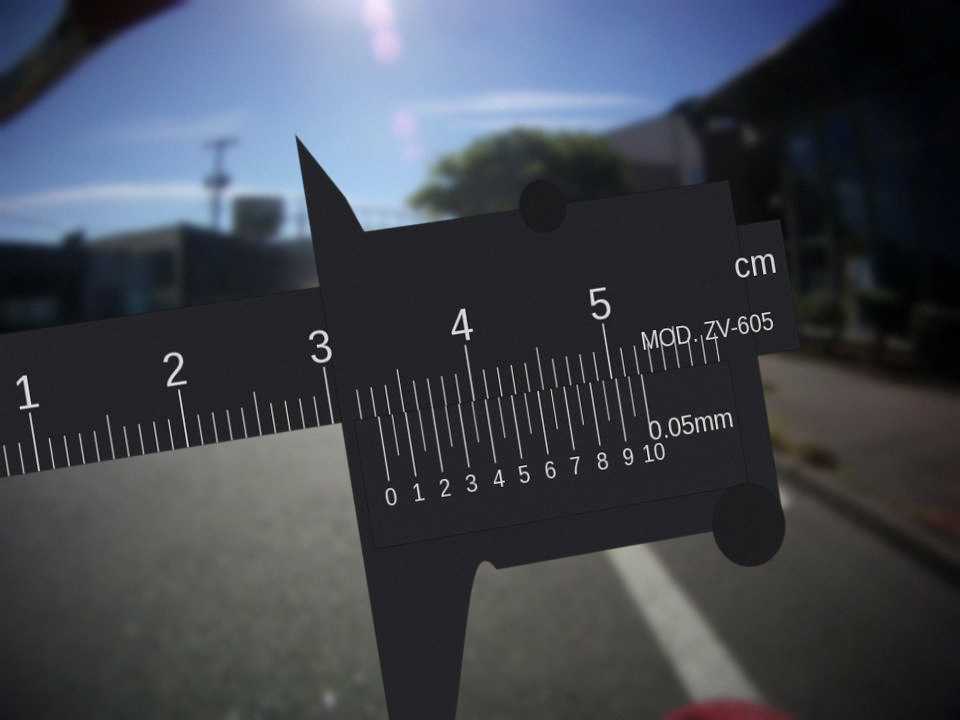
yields 33.2 mm
